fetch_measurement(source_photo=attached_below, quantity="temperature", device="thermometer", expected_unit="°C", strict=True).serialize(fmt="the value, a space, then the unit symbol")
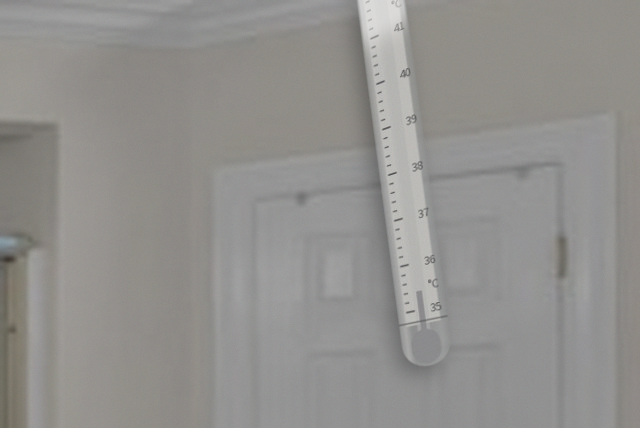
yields 35.4 °C
